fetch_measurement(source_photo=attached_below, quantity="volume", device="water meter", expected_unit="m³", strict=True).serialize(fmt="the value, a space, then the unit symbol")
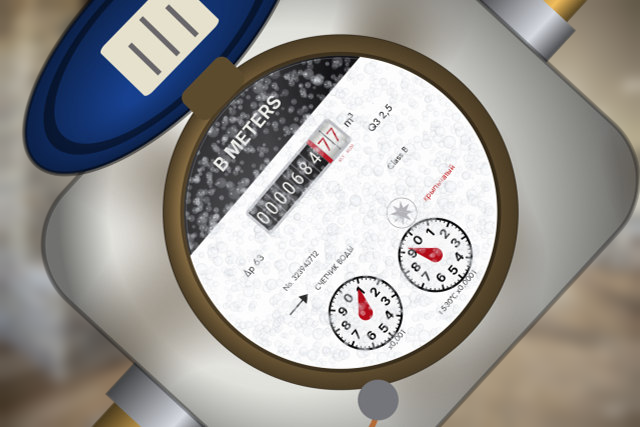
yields 684.7709 m³
